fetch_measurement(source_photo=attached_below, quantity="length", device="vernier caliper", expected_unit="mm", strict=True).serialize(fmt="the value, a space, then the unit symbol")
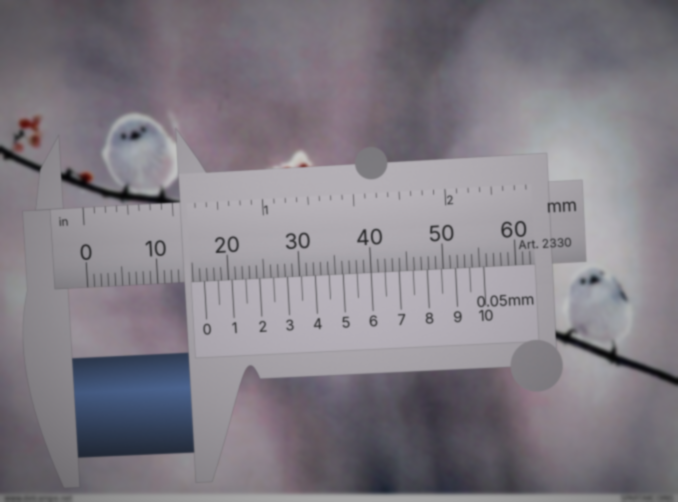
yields 16.6 mm
